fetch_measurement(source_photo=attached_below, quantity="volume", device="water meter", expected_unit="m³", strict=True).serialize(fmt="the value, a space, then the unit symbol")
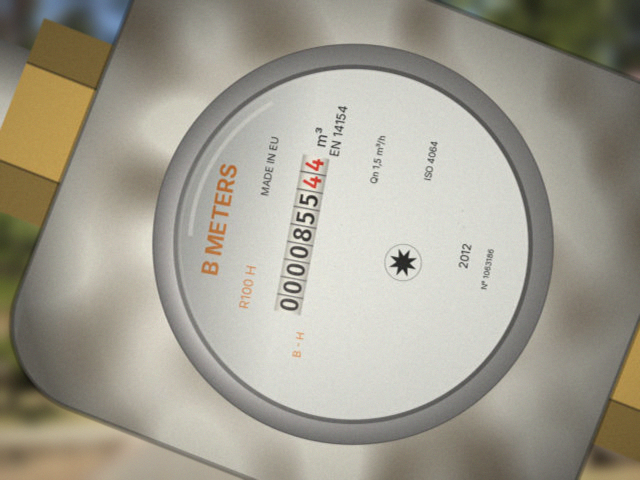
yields 855.44 m³
